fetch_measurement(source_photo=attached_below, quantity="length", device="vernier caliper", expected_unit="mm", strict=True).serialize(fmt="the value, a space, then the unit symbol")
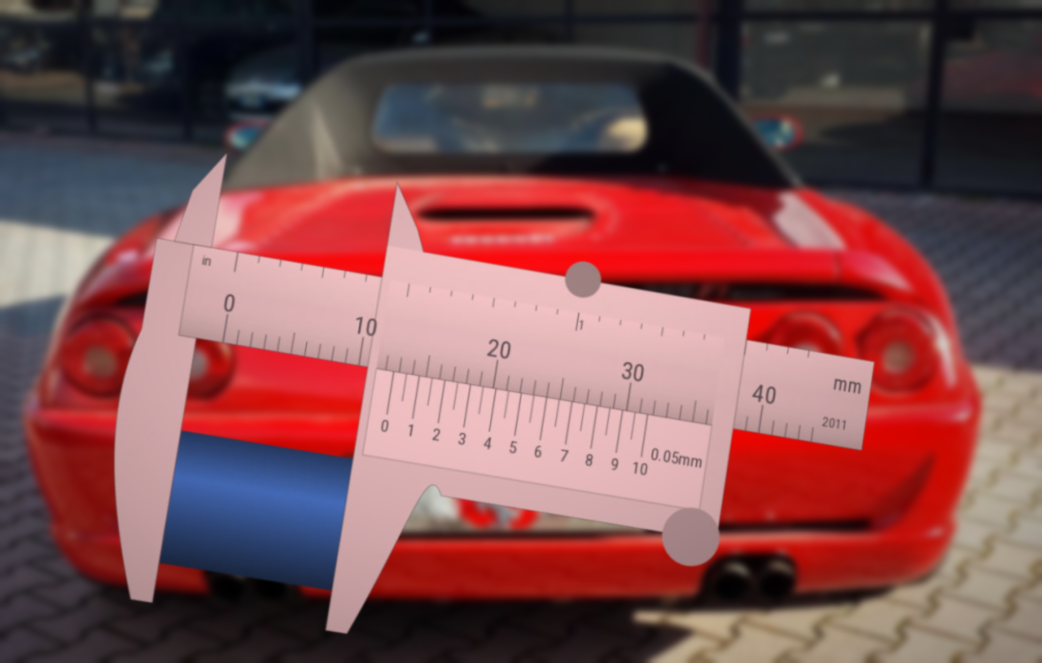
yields 12.6 mm
